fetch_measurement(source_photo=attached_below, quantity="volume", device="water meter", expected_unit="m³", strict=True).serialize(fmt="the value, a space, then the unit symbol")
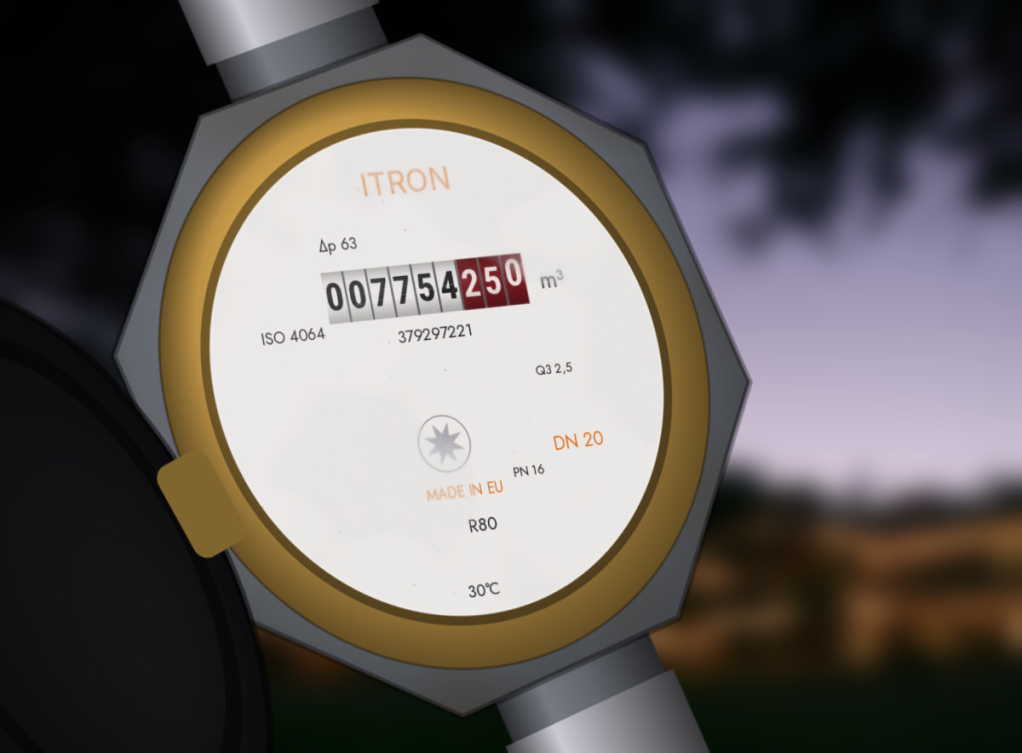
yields 7754.250 m³
